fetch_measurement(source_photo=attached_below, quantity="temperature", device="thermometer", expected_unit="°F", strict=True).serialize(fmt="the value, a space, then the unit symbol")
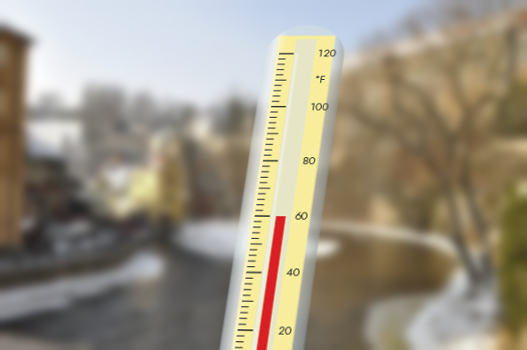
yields 60 °F
